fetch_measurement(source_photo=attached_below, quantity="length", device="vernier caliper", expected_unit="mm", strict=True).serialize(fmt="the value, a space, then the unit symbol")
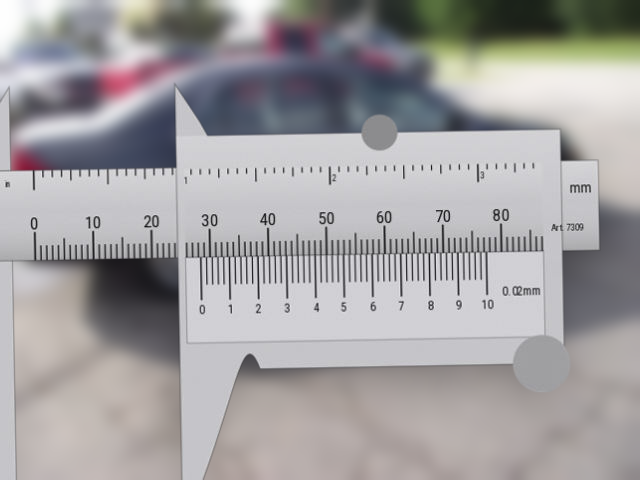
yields 28.4 mm
